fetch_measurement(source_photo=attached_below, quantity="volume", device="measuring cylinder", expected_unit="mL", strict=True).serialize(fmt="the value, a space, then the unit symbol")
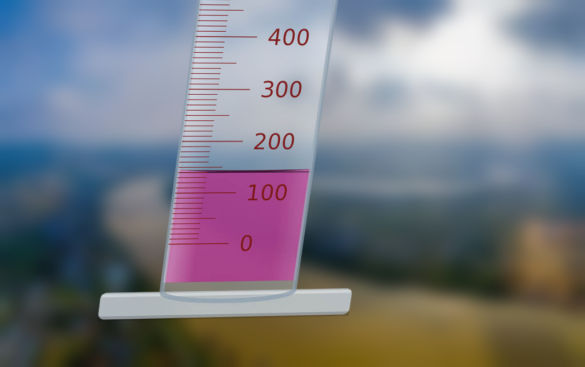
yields 140 mL
